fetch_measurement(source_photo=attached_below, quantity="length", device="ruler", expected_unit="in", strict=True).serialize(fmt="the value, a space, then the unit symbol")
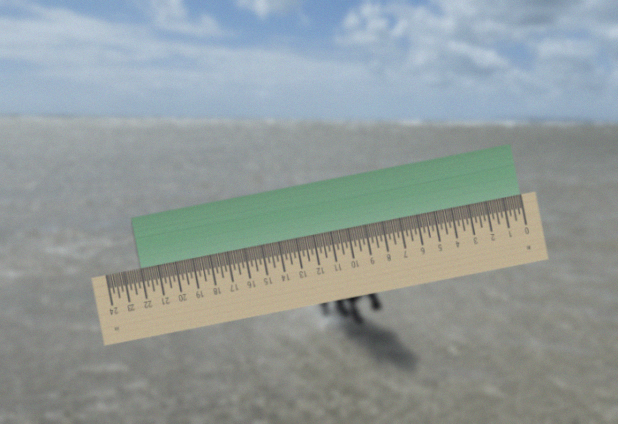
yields 22 in
